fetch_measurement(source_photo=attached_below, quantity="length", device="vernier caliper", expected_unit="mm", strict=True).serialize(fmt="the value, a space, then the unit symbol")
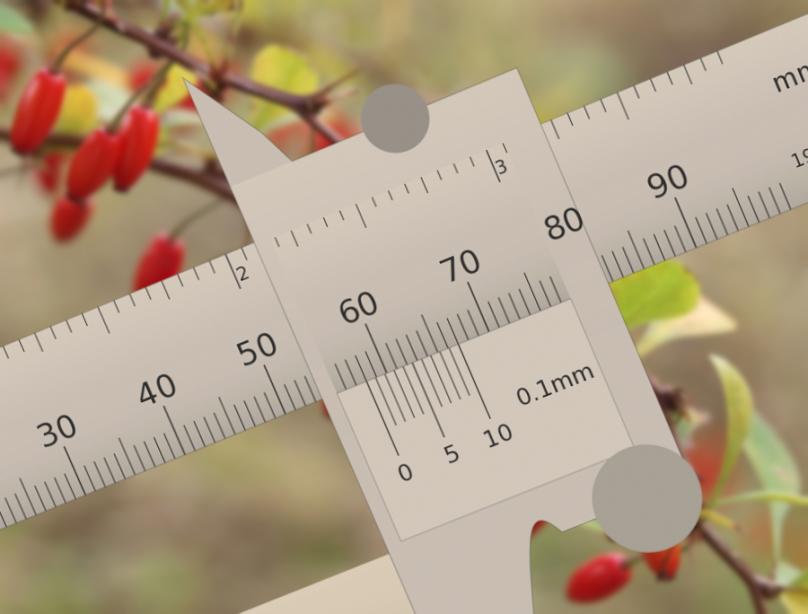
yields 58.0 mm
